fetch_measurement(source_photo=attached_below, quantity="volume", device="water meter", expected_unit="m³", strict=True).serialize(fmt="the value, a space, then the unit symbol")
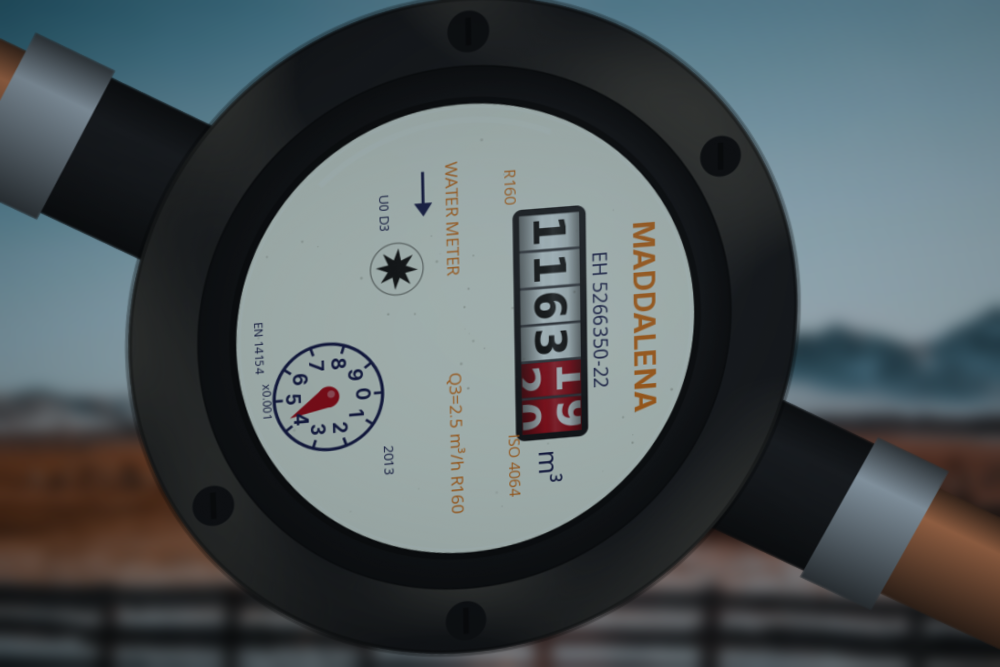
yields 1163.194 m³
